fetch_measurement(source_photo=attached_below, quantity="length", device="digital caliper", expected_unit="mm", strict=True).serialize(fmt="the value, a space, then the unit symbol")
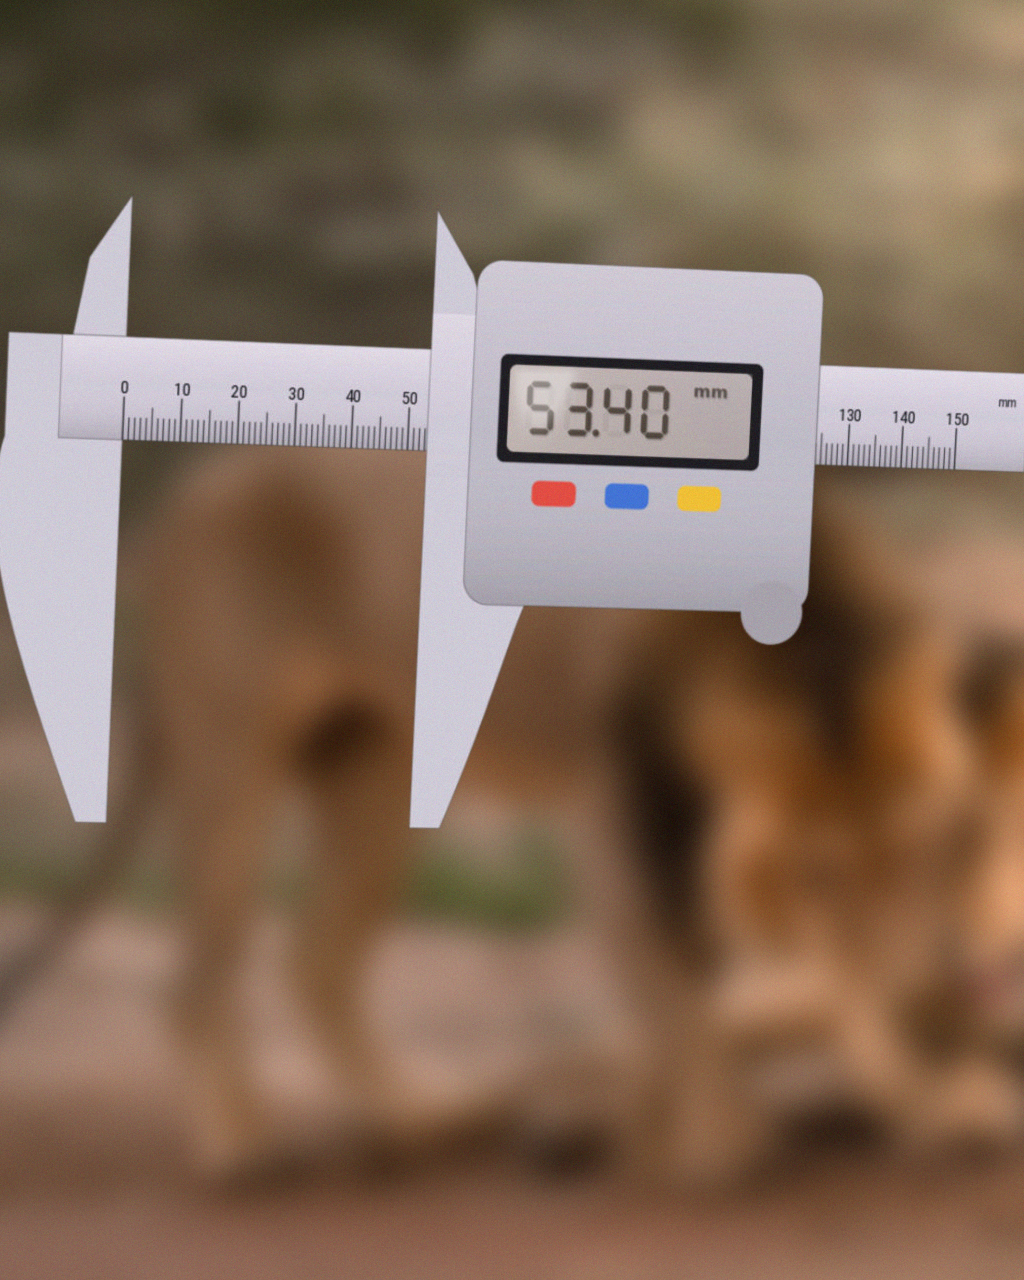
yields 53.40 mm
